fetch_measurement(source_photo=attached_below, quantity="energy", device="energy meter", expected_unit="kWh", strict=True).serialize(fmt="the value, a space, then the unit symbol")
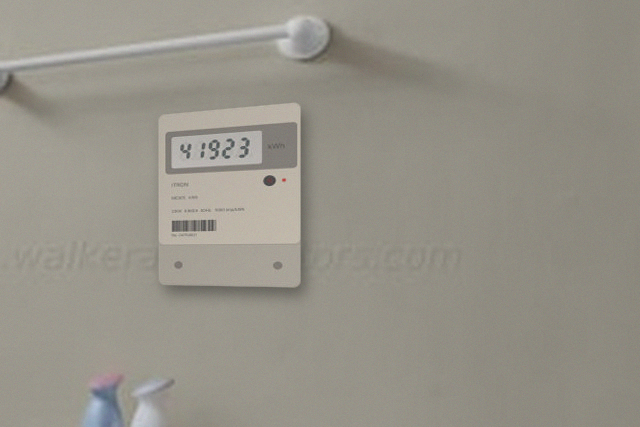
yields 41923 kWh
